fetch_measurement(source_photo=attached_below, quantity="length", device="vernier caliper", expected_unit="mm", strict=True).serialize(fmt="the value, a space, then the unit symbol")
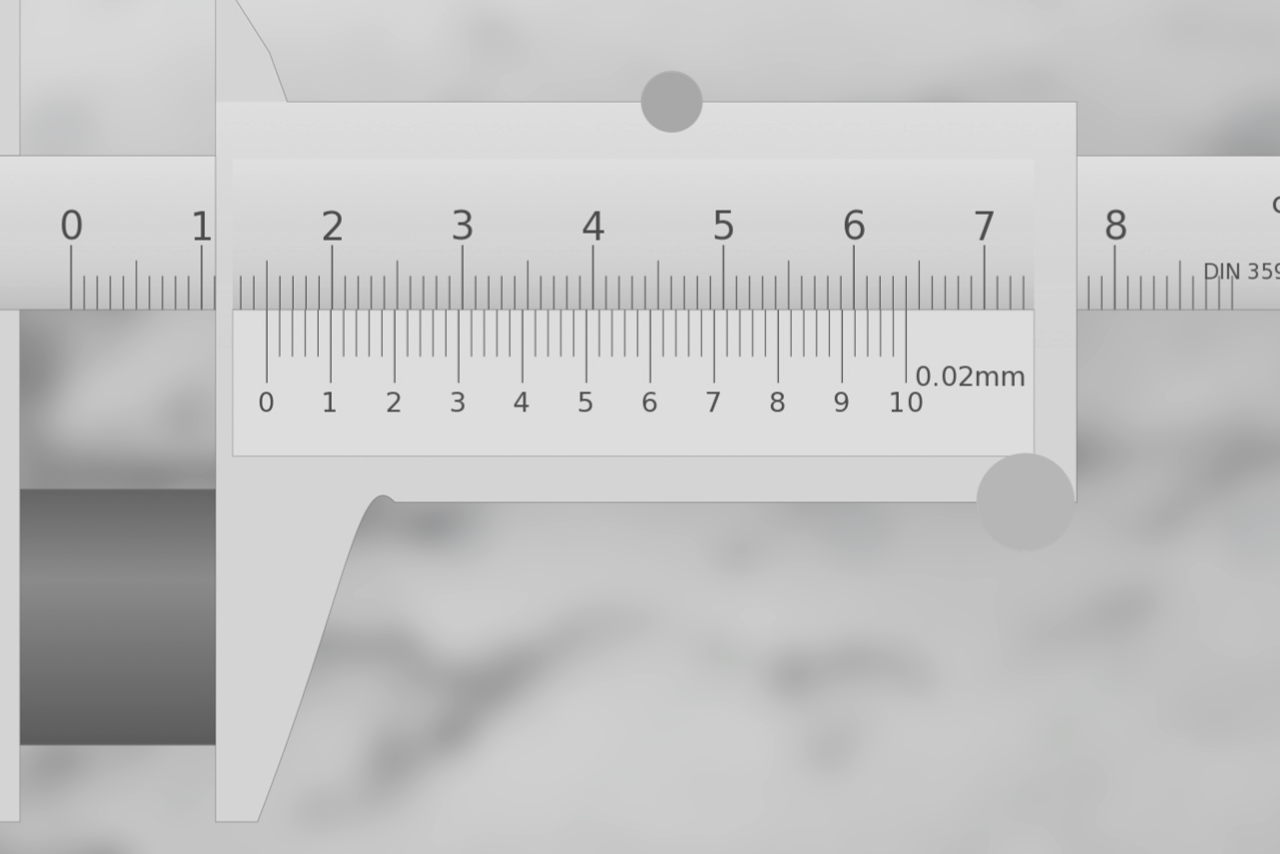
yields 15.0 mm
